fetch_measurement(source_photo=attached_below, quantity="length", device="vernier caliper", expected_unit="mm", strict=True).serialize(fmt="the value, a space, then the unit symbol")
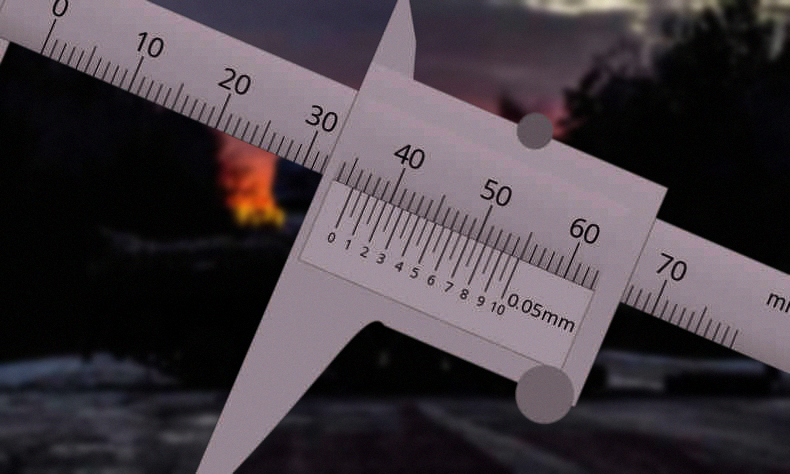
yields 35.8 mm
